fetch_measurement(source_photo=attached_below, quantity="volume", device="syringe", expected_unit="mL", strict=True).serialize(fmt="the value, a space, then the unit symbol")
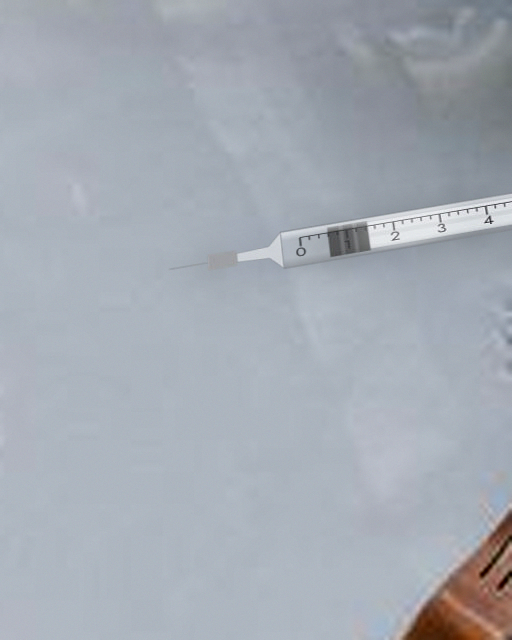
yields 0.6 mL
